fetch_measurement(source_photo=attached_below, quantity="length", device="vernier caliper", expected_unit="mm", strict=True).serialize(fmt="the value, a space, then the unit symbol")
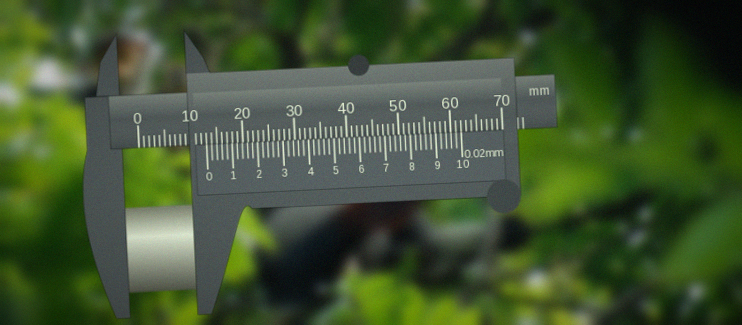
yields 13.0 mm
